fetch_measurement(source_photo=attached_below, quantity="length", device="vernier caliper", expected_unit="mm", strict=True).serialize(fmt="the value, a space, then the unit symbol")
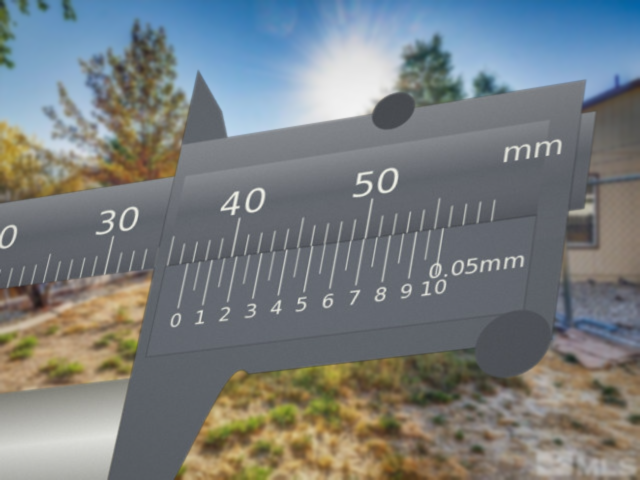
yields 36.6 mm
